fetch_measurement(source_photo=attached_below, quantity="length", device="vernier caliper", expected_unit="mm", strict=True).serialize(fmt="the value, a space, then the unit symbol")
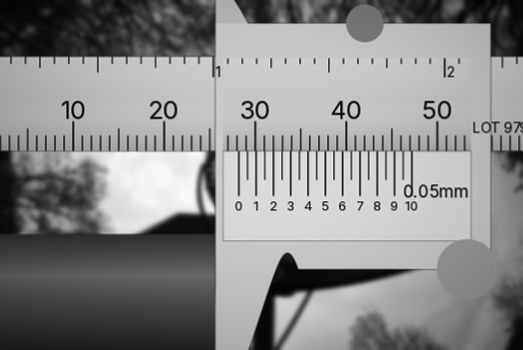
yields 28.2 mm
